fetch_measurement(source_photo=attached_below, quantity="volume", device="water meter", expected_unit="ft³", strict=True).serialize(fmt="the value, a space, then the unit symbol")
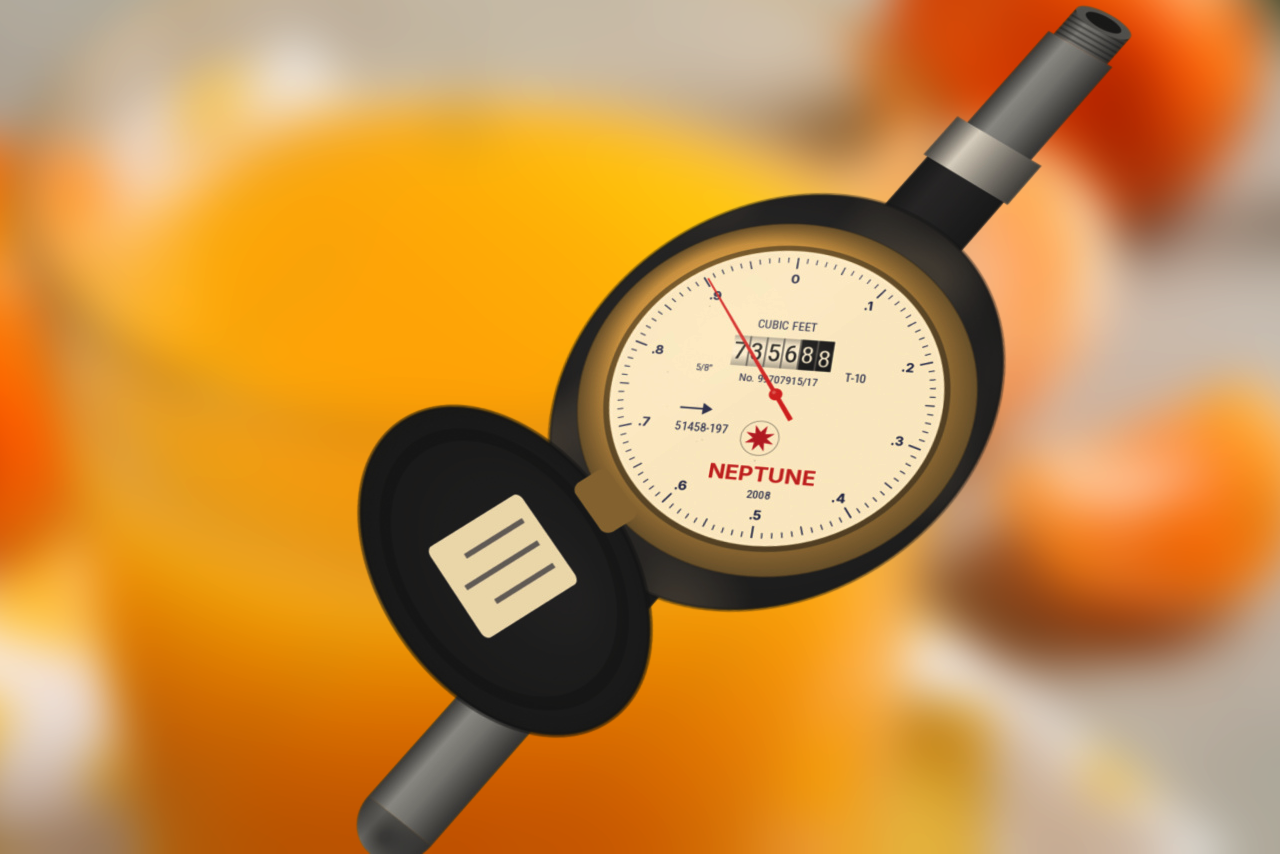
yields 735687.90 ft³
